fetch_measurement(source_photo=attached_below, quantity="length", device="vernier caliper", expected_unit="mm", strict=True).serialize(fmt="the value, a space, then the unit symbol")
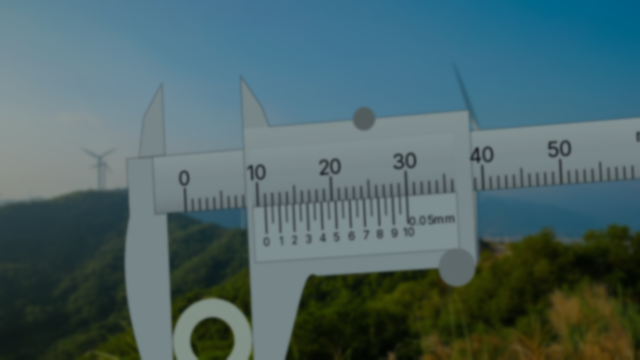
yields 11.0 mm
